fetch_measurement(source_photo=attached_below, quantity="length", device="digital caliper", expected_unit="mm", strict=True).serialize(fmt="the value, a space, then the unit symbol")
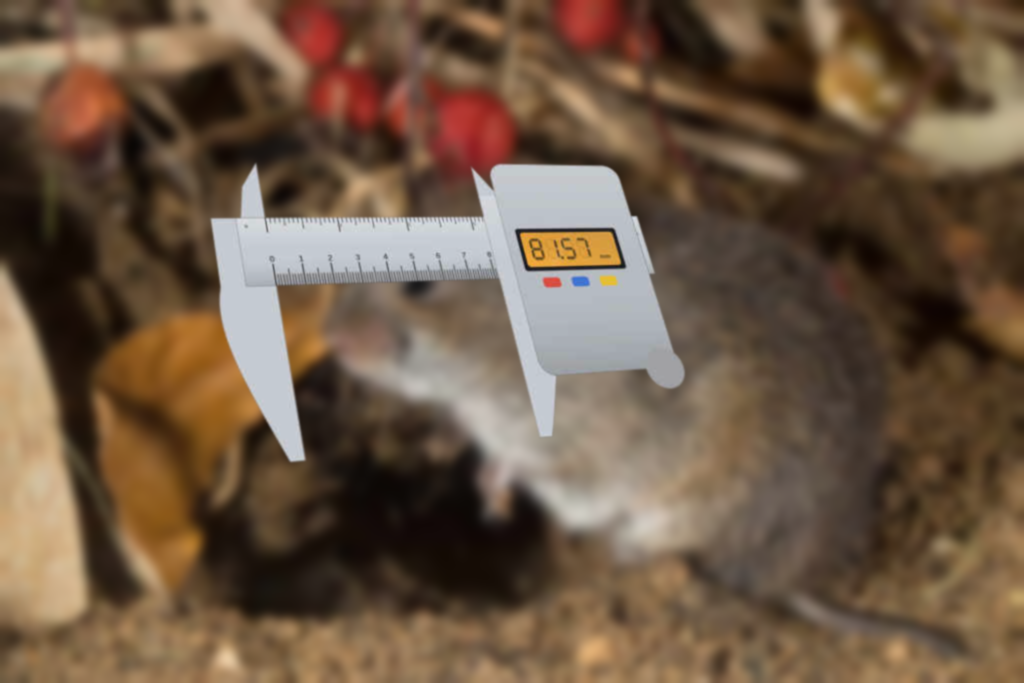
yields 81.57 mm
